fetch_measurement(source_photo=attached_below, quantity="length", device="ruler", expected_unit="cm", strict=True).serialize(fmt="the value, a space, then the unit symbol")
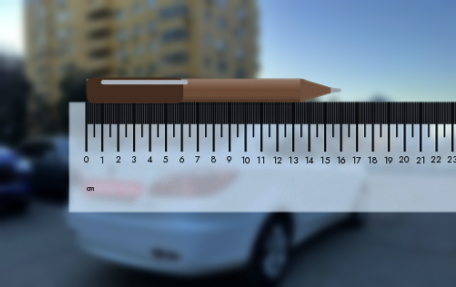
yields 16 cm
